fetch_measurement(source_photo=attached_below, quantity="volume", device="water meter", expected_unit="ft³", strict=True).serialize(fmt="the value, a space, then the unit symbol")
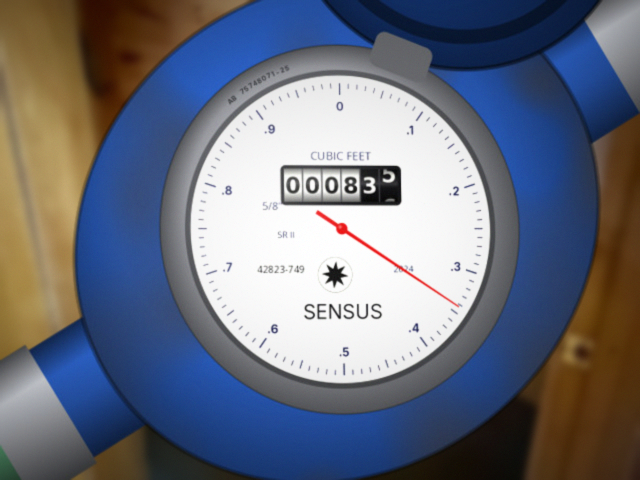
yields 835.34 ft³
